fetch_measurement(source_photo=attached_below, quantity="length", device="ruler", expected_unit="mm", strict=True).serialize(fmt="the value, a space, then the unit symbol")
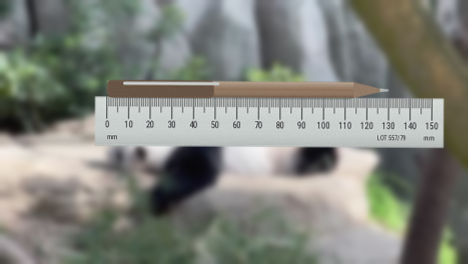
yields 130 mm
